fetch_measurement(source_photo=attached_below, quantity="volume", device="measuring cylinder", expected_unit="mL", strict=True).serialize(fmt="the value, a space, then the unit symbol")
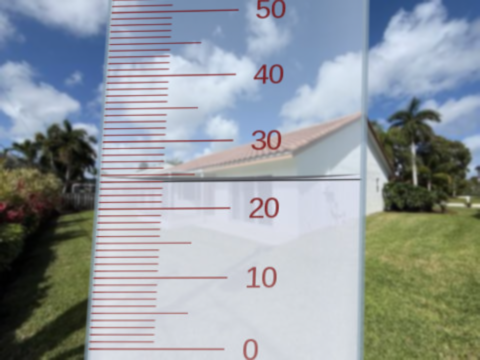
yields 24 mL
